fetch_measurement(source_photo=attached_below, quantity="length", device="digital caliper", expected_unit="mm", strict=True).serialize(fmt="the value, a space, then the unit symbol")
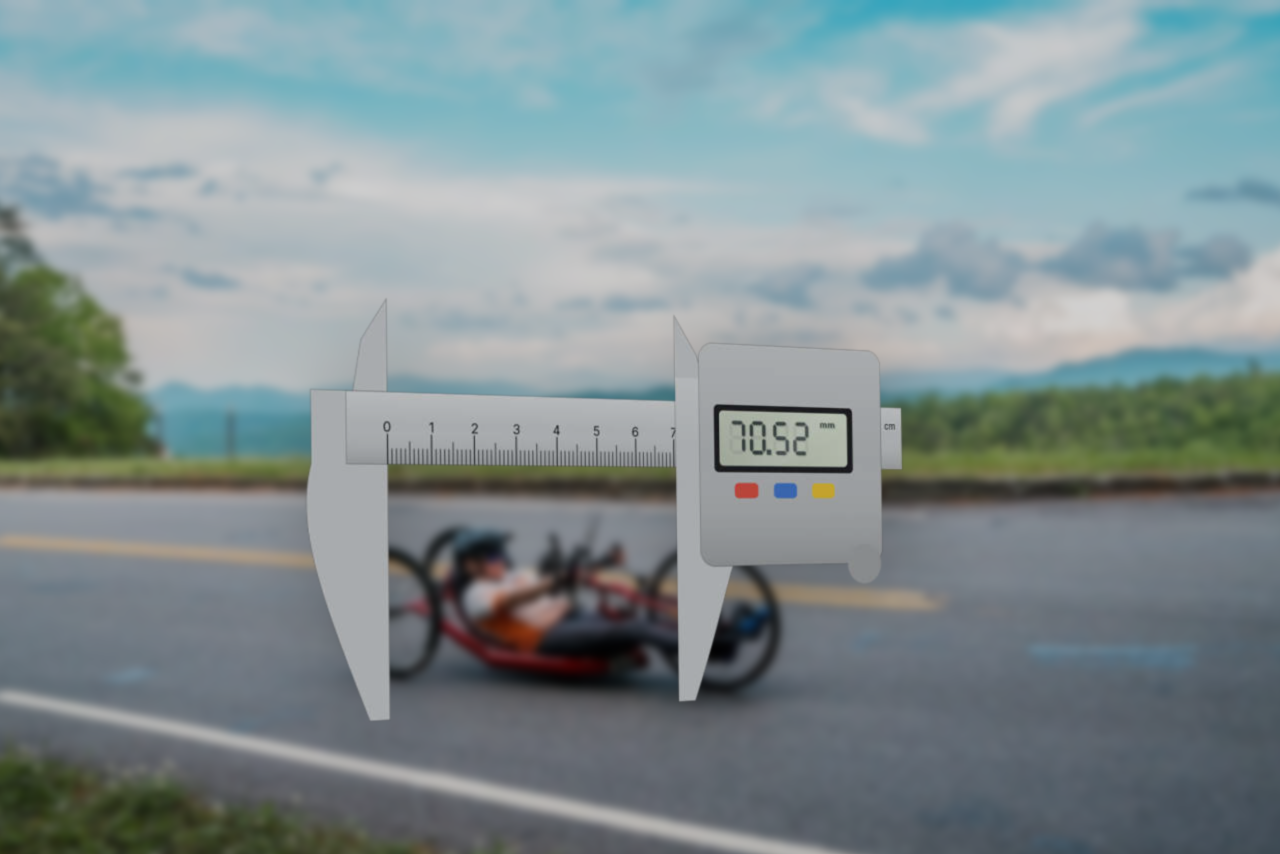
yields 70.52 mm
